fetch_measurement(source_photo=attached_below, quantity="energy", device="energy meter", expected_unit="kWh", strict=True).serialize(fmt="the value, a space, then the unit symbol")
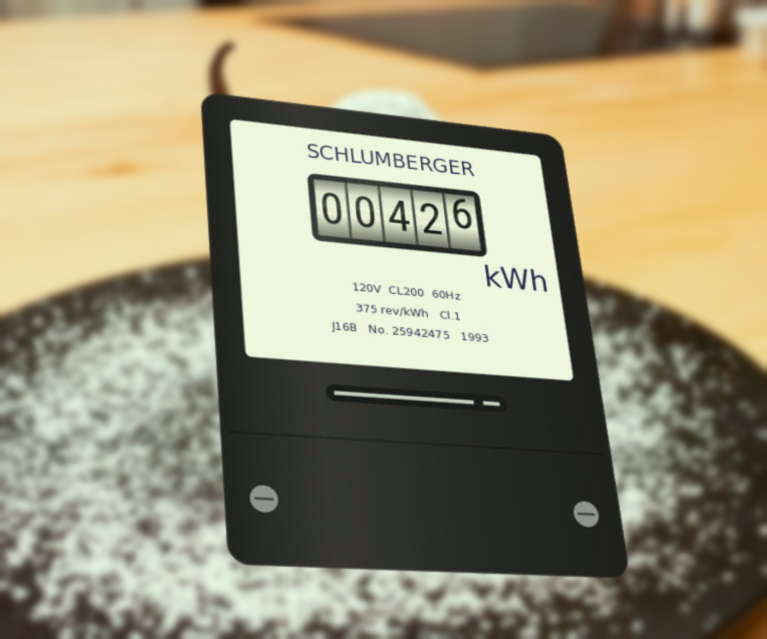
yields 426 kWh
